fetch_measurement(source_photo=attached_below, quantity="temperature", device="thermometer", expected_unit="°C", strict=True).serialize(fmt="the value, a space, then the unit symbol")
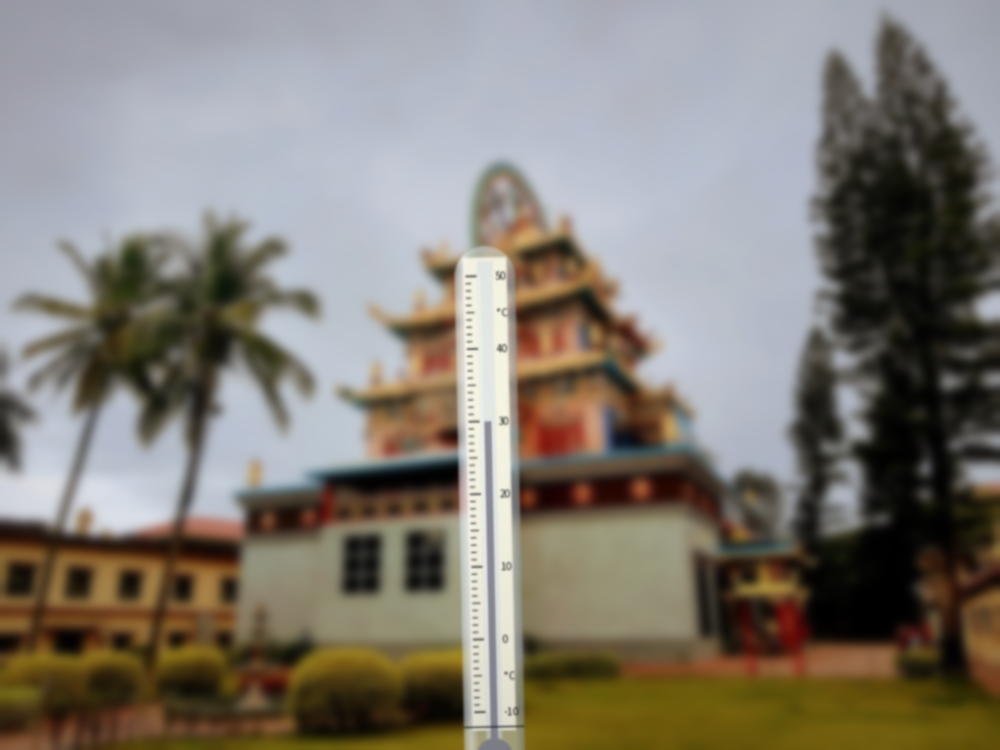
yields 30 °C
